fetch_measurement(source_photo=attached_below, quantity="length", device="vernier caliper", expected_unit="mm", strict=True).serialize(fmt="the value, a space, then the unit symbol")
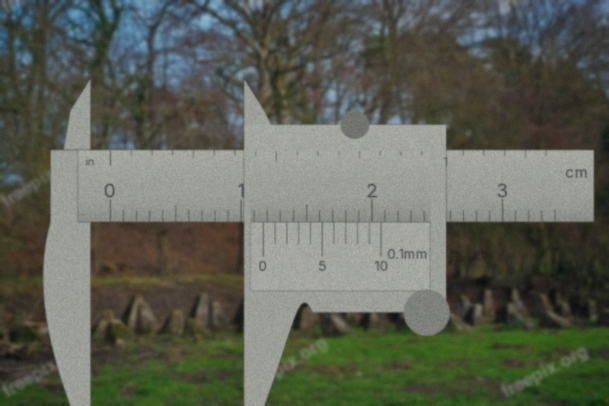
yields 11.7 mm
